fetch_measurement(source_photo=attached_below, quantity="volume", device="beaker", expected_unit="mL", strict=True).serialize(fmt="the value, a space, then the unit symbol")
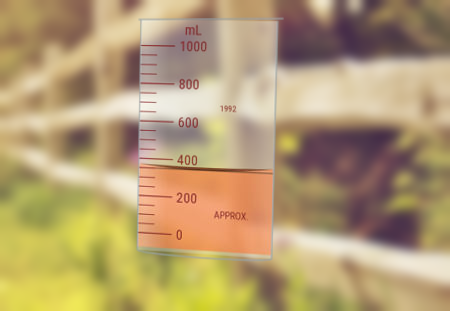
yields 350 mL
